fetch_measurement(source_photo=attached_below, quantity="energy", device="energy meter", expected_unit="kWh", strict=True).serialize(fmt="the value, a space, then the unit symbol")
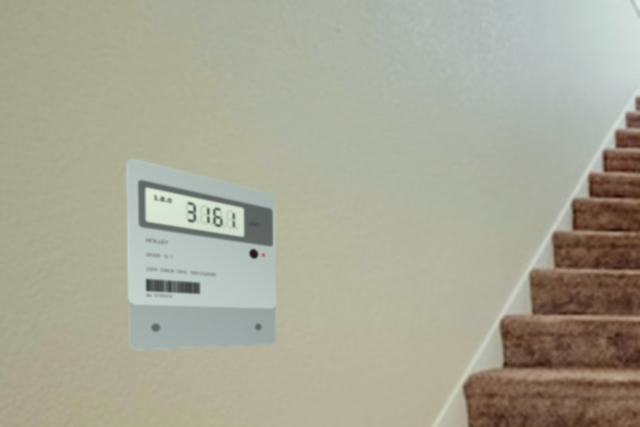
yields 3161 kWh
